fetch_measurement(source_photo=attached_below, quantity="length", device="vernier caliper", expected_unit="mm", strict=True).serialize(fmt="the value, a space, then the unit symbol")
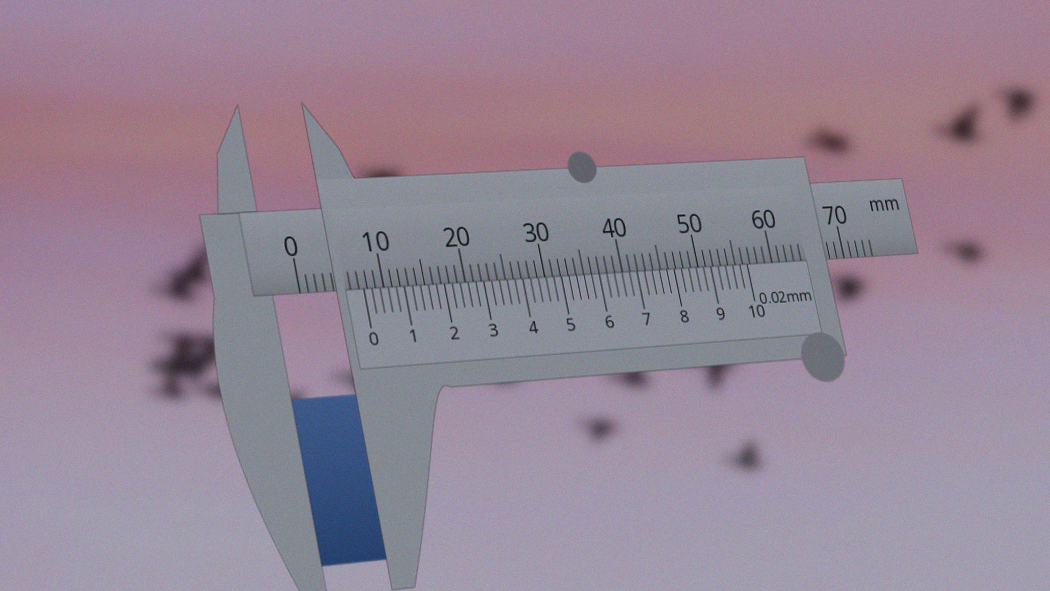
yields 7.6 mm
